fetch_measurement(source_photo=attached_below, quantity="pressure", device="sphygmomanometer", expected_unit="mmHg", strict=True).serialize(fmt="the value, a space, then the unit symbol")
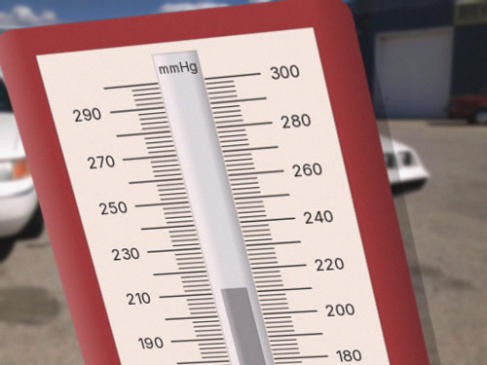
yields 212 mmHg
